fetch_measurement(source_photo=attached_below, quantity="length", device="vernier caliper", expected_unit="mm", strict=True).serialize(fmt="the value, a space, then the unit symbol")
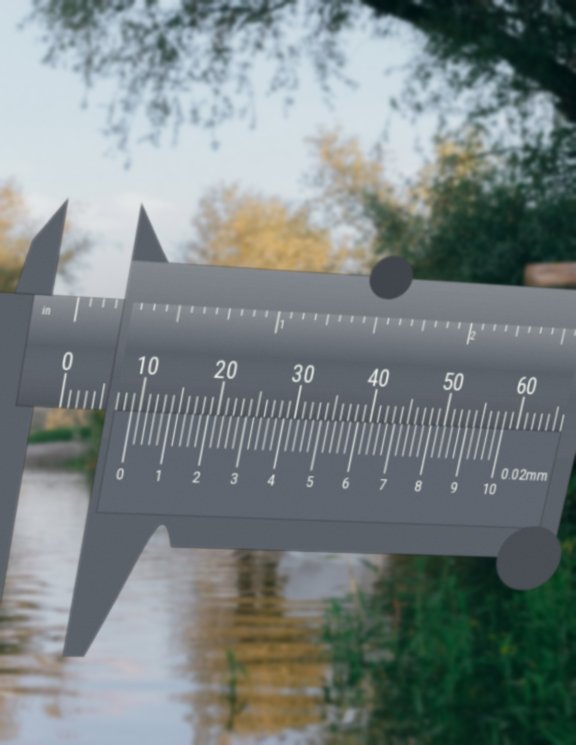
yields 9.0 mm
